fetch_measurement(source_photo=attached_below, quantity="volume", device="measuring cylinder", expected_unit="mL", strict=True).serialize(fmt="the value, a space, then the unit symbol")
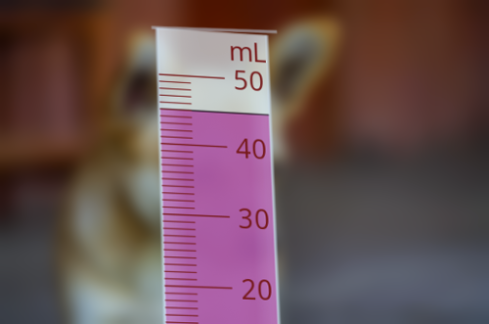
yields 45 mL
